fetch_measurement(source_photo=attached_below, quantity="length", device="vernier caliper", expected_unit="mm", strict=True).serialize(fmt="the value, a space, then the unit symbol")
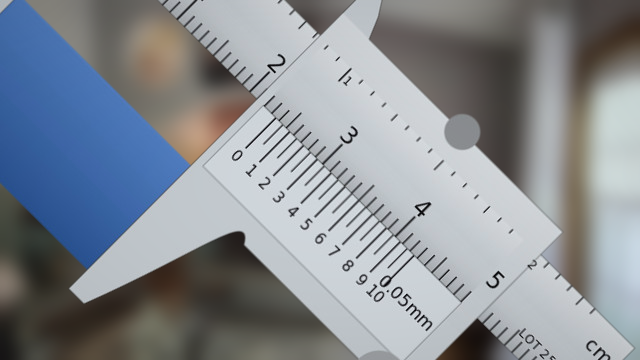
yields 23.6 mm
